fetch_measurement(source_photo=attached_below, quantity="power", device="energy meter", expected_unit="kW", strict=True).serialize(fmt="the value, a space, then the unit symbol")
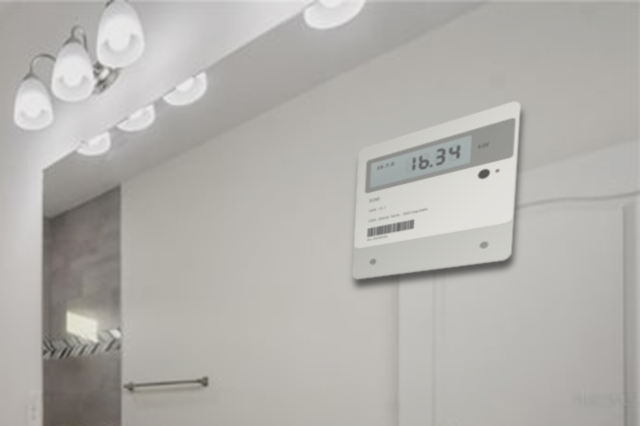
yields 16.34 kW
